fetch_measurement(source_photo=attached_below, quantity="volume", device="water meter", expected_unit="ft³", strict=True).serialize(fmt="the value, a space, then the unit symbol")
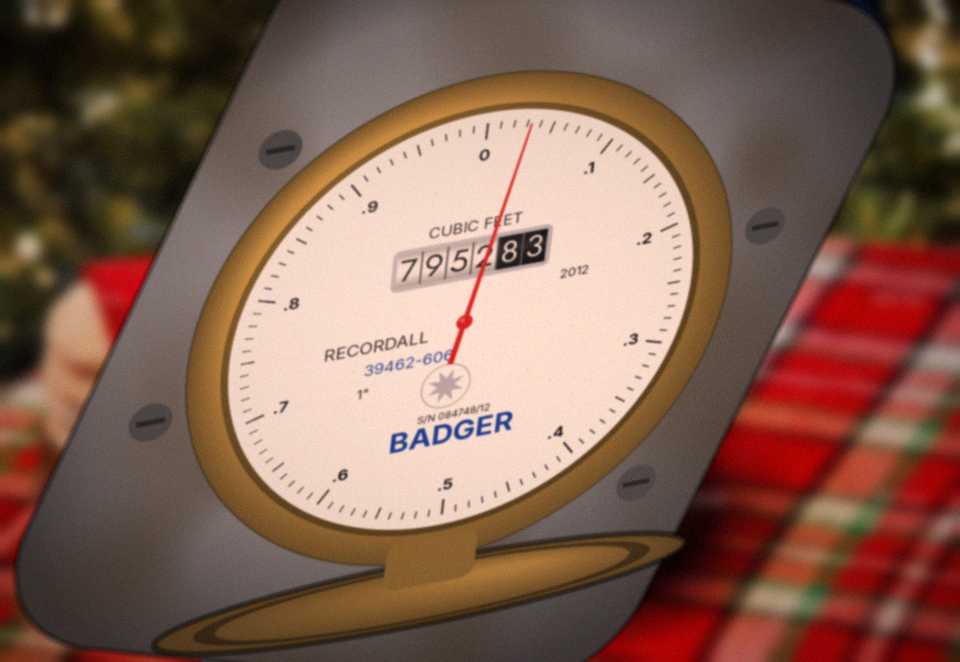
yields 795283.03 ft³
